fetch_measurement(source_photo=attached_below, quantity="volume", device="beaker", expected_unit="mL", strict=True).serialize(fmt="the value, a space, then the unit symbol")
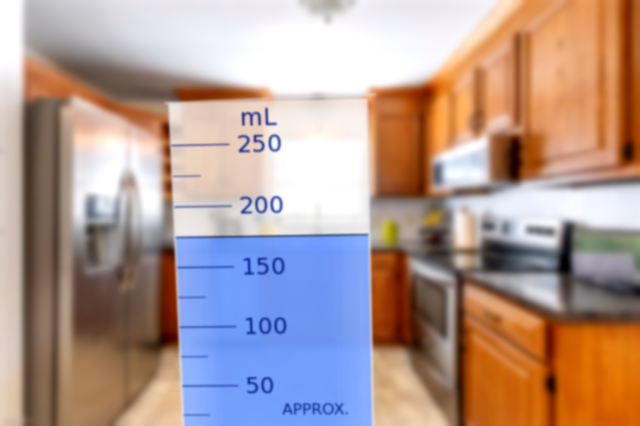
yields 175 mL
